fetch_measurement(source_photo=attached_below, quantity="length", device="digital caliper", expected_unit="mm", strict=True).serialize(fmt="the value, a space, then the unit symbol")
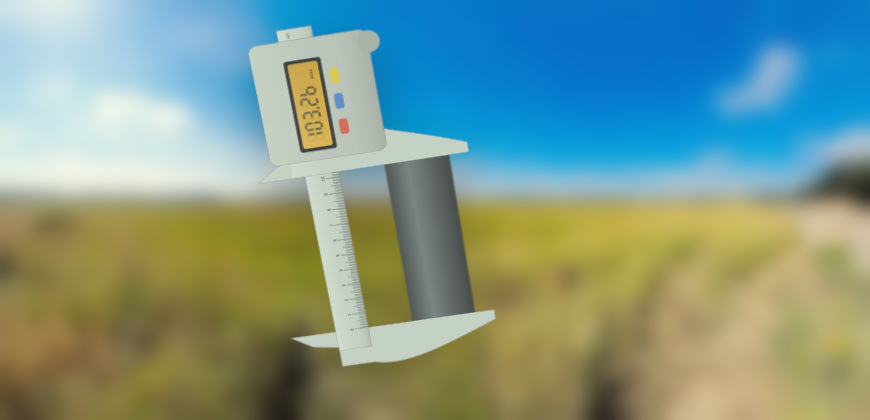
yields 103.26 mm
